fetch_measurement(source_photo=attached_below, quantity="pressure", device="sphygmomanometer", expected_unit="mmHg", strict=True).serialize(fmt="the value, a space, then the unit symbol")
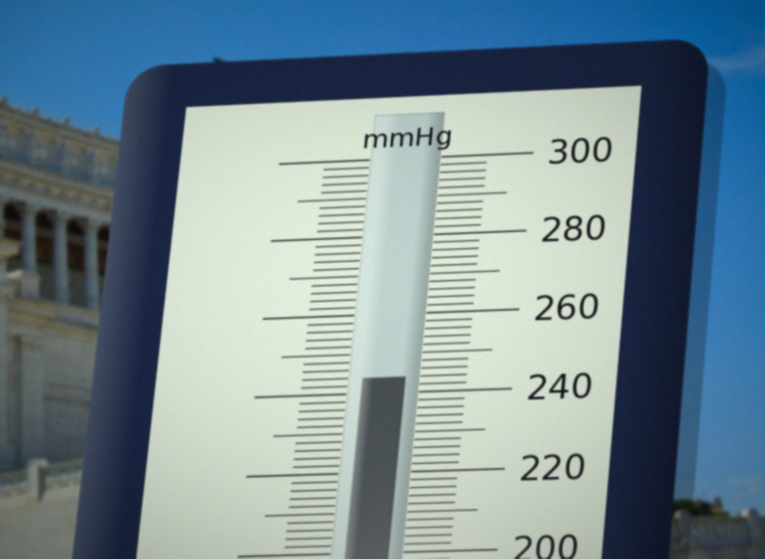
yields 244 mmHg
